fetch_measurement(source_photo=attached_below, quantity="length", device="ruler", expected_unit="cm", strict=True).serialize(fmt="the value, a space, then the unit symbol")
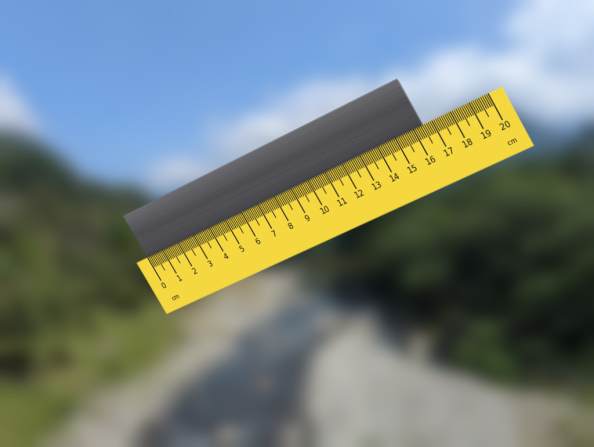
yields 16.5 cm
